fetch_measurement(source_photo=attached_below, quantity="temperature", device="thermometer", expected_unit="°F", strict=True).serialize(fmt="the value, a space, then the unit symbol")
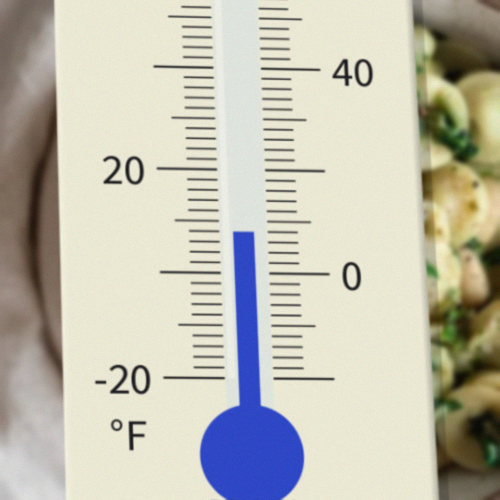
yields 8 °F
